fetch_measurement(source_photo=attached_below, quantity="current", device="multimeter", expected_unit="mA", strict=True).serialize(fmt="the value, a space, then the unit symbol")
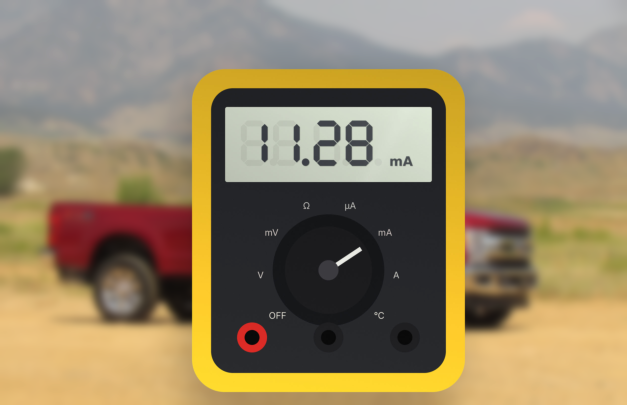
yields 11.28 mA
